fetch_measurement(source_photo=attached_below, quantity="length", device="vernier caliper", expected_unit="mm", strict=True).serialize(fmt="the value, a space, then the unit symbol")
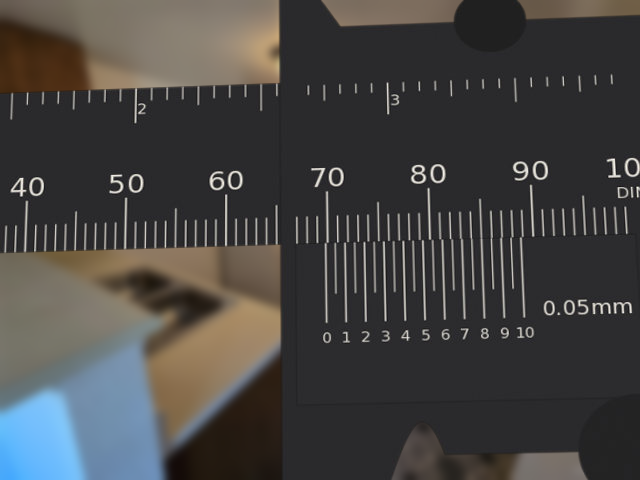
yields 69.8 mm
